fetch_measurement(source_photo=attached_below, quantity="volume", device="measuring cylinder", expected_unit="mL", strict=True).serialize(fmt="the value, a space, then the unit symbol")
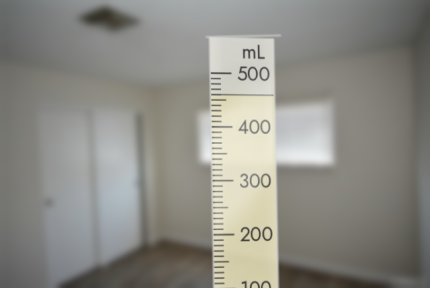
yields 460 mL
